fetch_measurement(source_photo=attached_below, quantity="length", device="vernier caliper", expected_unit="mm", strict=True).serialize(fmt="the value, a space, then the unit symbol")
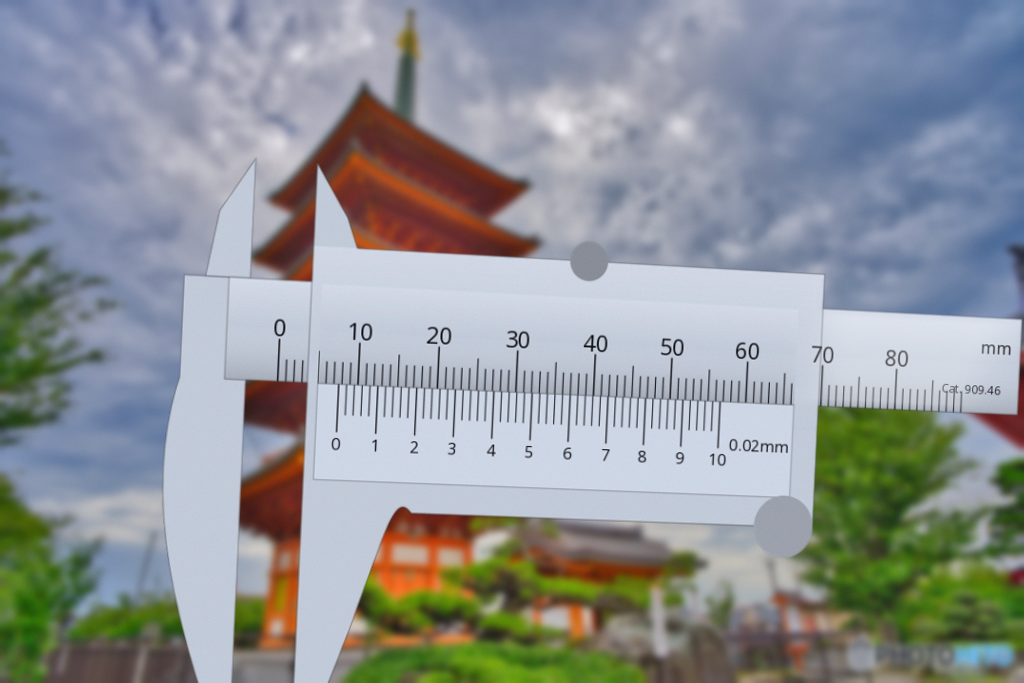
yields 7.6 mm
